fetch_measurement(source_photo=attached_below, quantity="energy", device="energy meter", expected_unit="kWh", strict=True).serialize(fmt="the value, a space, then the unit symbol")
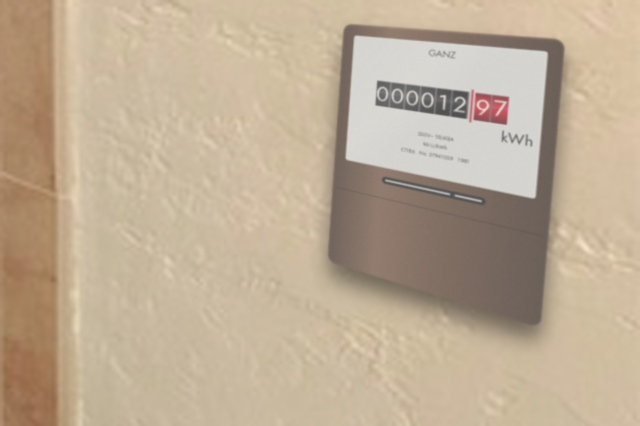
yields 12.97 kWh
